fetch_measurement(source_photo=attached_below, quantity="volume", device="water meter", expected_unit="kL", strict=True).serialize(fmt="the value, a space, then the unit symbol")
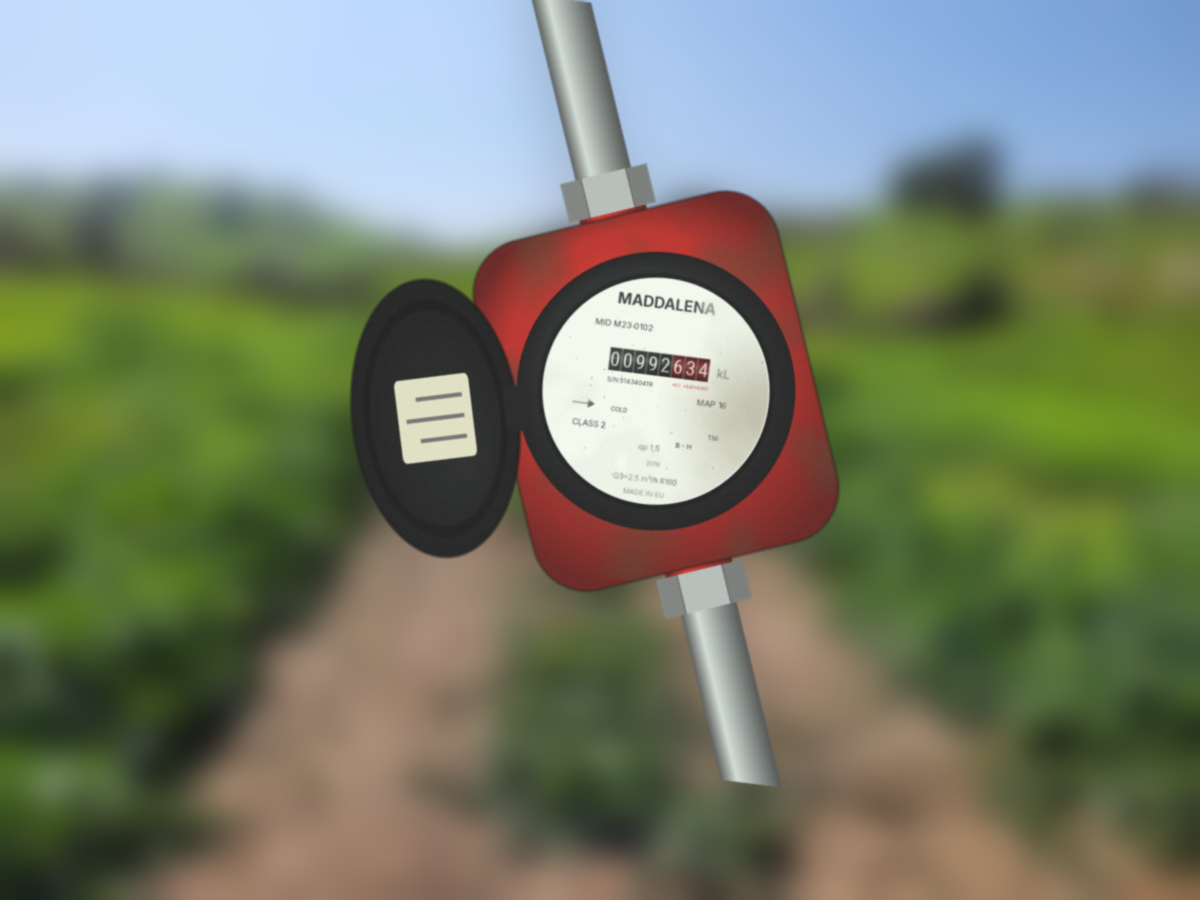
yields 992.634 kL
